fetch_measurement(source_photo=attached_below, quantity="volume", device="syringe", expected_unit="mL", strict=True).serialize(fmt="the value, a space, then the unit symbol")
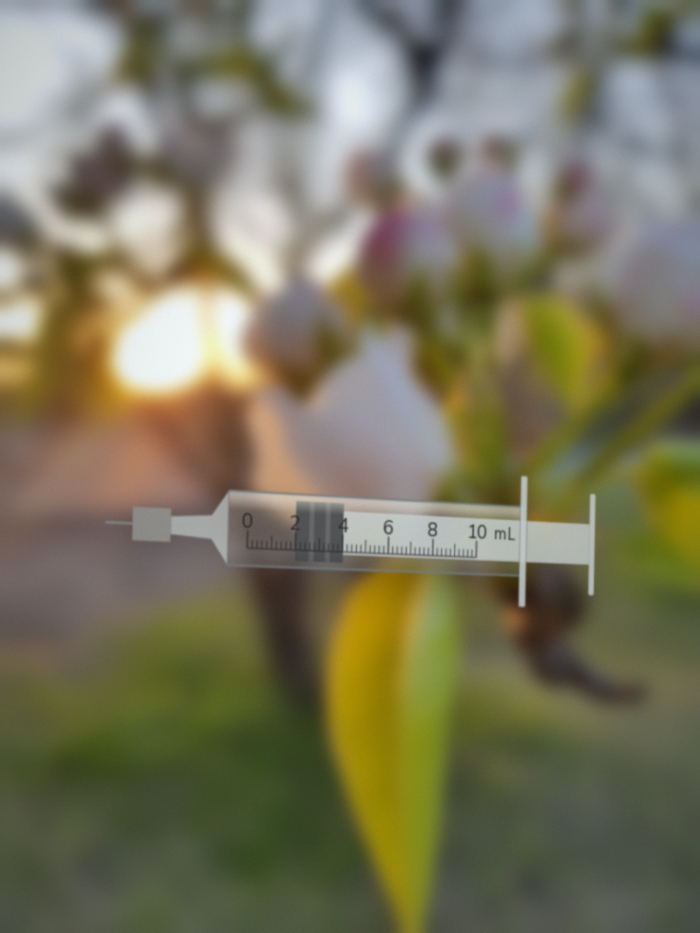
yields 2 mL
